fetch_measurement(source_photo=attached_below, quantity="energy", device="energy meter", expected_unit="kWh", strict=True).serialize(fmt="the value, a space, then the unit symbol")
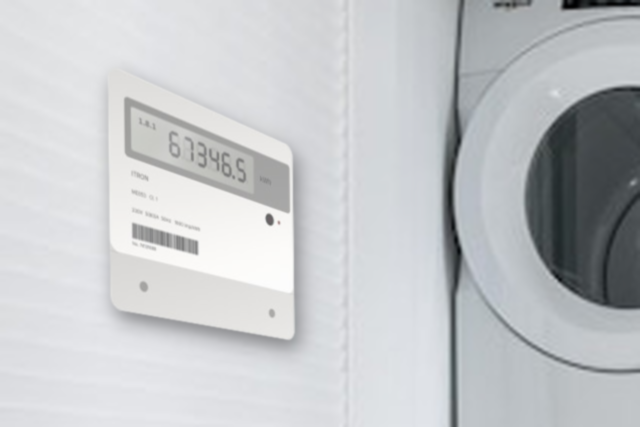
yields 67346.5 kWh
